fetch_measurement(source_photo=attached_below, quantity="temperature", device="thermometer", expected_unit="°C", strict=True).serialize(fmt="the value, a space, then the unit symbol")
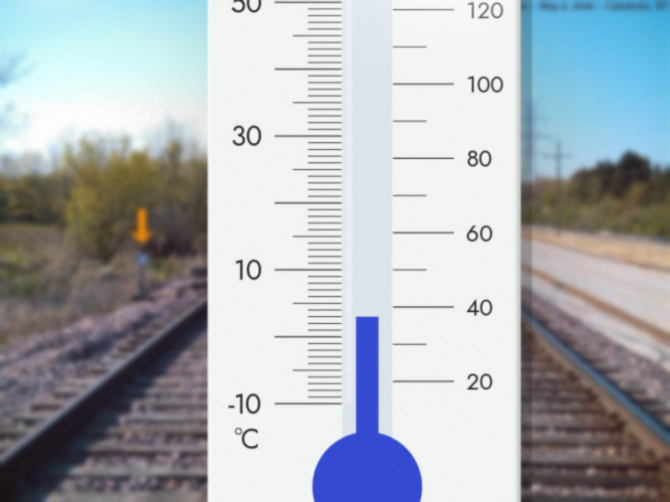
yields 3 °C
